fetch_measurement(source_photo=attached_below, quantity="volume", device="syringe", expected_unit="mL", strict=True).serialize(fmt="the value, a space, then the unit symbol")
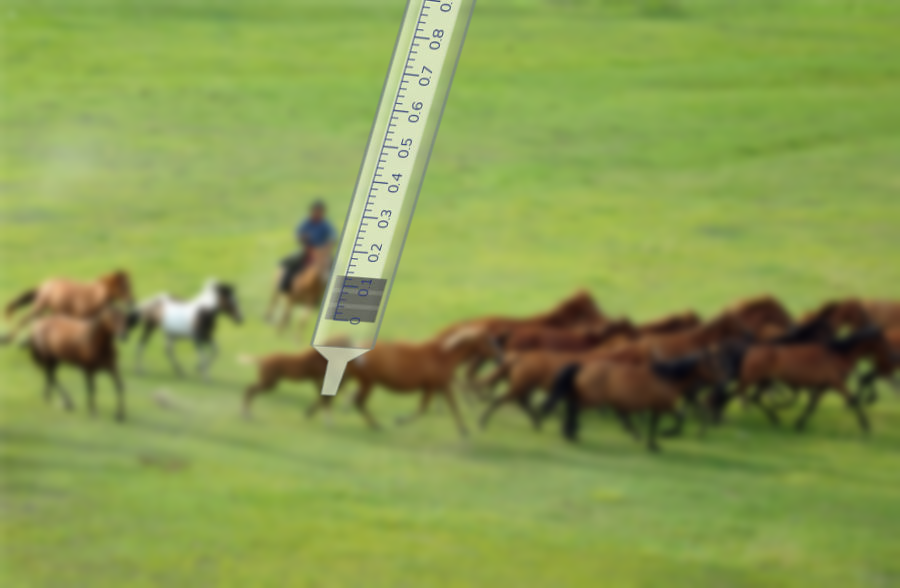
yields 0 mL
